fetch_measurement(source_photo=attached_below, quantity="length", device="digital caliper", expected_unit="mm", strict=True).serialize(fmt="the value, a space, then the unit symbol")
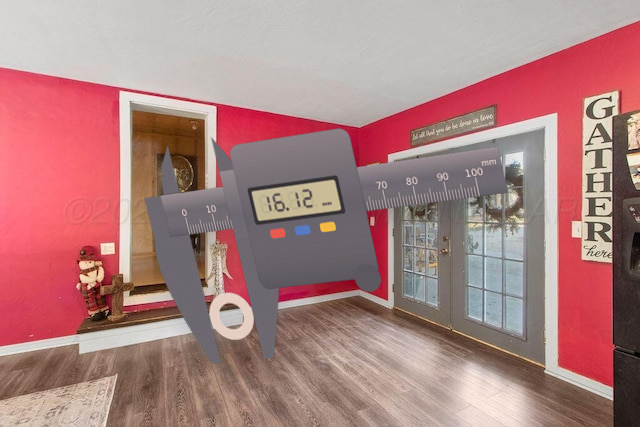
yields 16.12 mm
